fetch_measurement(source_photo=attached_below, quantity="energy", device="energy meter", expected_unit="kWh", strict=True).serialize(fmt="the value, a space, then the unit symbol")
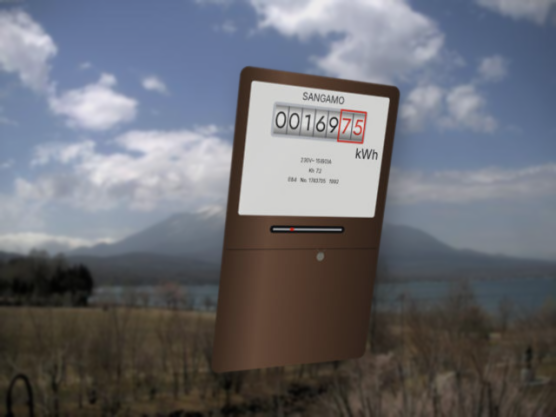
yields 169.75 kWh
